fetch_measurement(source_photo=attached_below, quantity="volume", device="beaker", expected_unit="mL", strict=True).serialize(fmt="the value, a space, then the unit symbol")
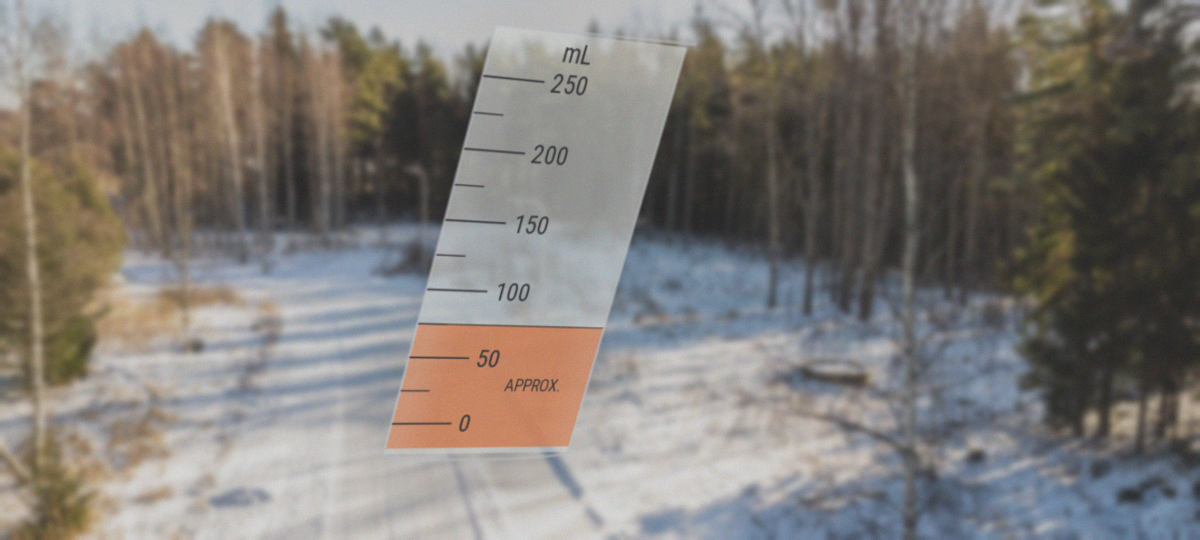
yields 75 mL
